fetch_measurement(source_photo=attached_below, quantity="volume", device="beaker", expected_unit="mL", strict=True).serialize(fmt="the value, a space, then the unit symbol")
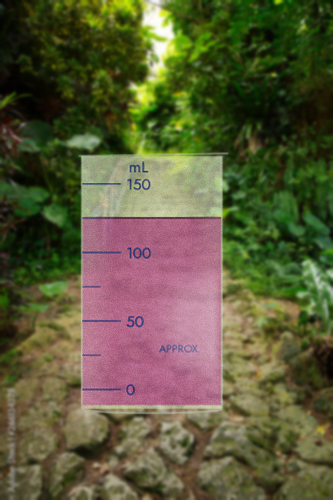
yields 125 mL
